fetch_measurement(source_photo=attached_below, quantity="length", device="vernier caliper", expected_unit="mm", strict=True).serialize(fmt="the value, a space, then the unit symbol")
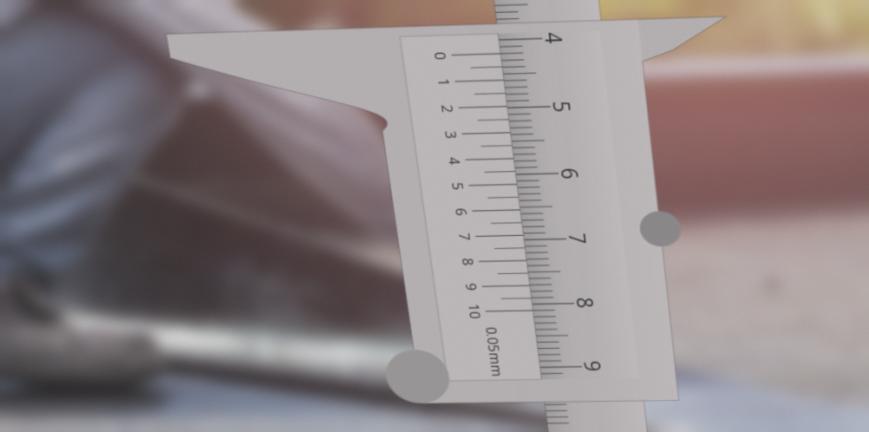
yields 42.0 mm
